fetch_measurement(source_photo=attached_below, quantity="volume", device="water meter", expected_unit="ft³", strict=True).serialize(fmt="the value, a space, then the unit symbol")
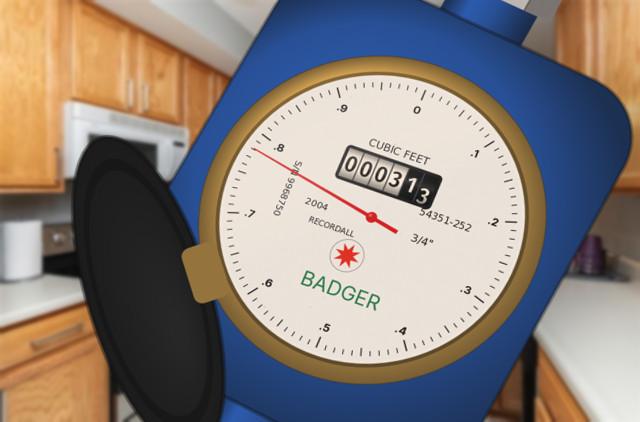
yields 312.78 ft³
